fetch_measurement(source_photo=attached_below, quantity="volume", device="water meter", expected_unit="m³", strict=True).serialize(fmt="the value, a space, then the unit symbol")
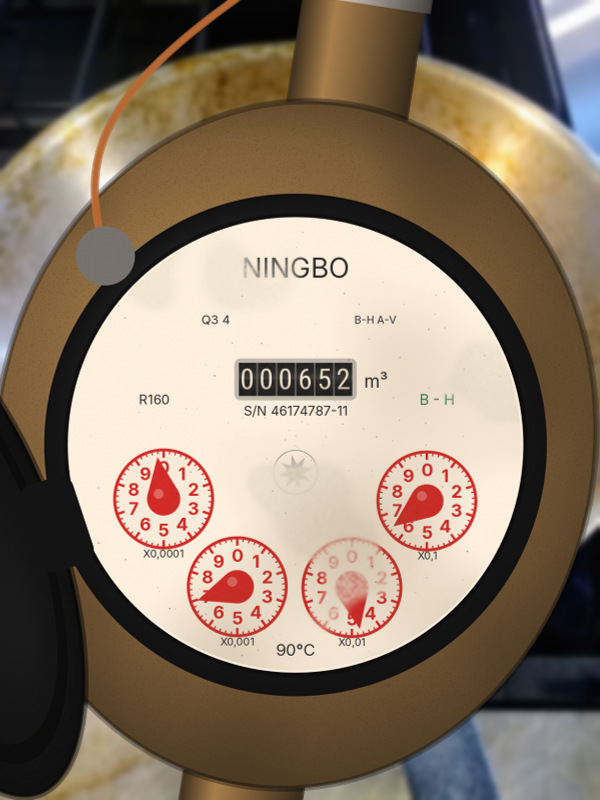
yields 652.6469 m³
